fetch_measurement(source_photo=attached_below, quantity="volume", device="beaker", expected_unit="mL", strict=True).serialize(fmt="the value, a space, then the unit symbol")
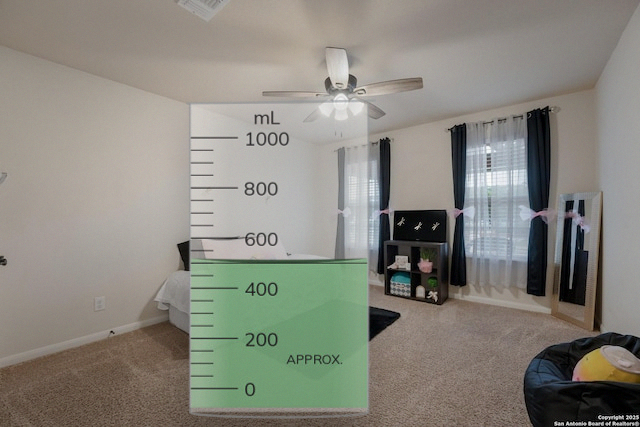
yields 500 mL
